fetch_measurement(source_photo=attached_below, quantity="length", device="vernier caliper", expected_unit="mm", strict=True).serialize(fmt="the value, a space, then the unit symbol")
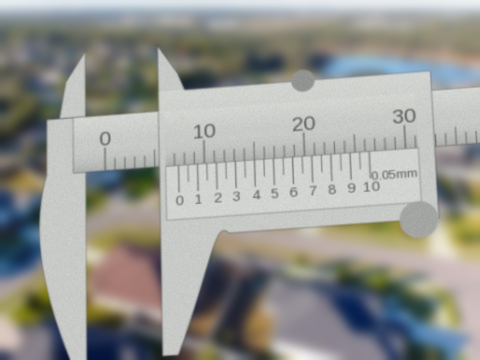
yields 7.4 mm
